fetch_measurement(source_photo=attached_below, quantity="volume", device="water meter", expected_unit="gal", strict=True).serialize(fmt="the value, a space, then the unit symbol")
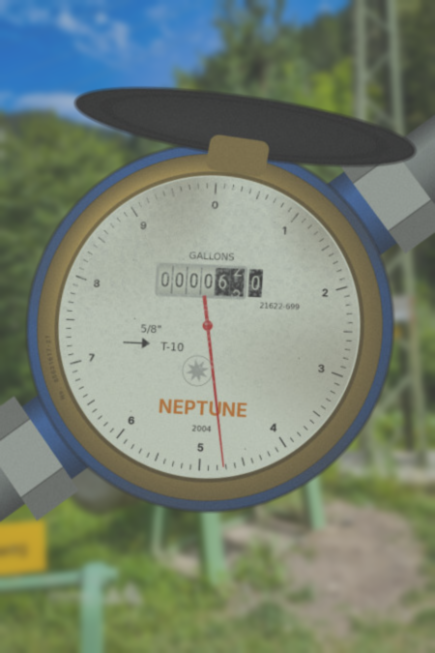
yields 624.7 gal
